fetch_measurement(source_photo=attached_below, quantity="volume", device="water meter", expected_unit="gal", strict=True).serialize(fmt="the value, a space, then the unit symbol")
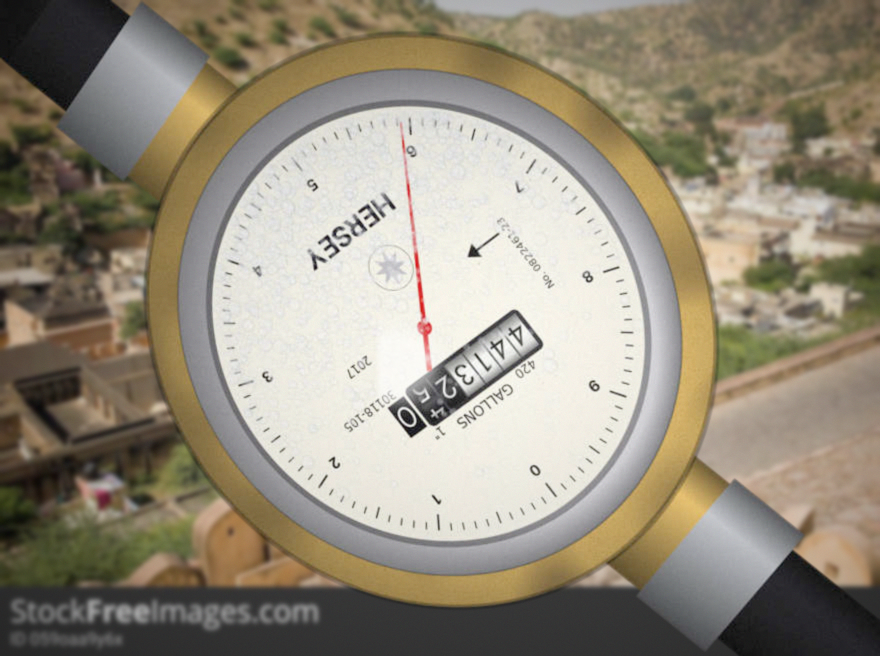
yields 4413245.9 gal
